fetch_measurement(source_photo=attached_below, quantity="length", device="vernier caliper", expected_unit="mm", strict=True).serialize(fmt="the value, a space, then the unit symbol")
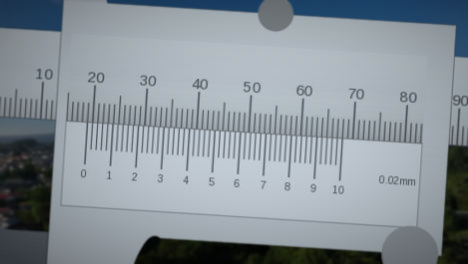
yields 19.0 mm
